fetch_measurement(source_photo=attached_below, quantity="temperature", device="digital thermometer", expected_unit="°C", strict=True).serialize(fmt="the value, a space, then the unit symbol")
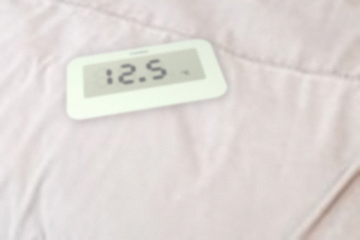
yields 12.5 °C
